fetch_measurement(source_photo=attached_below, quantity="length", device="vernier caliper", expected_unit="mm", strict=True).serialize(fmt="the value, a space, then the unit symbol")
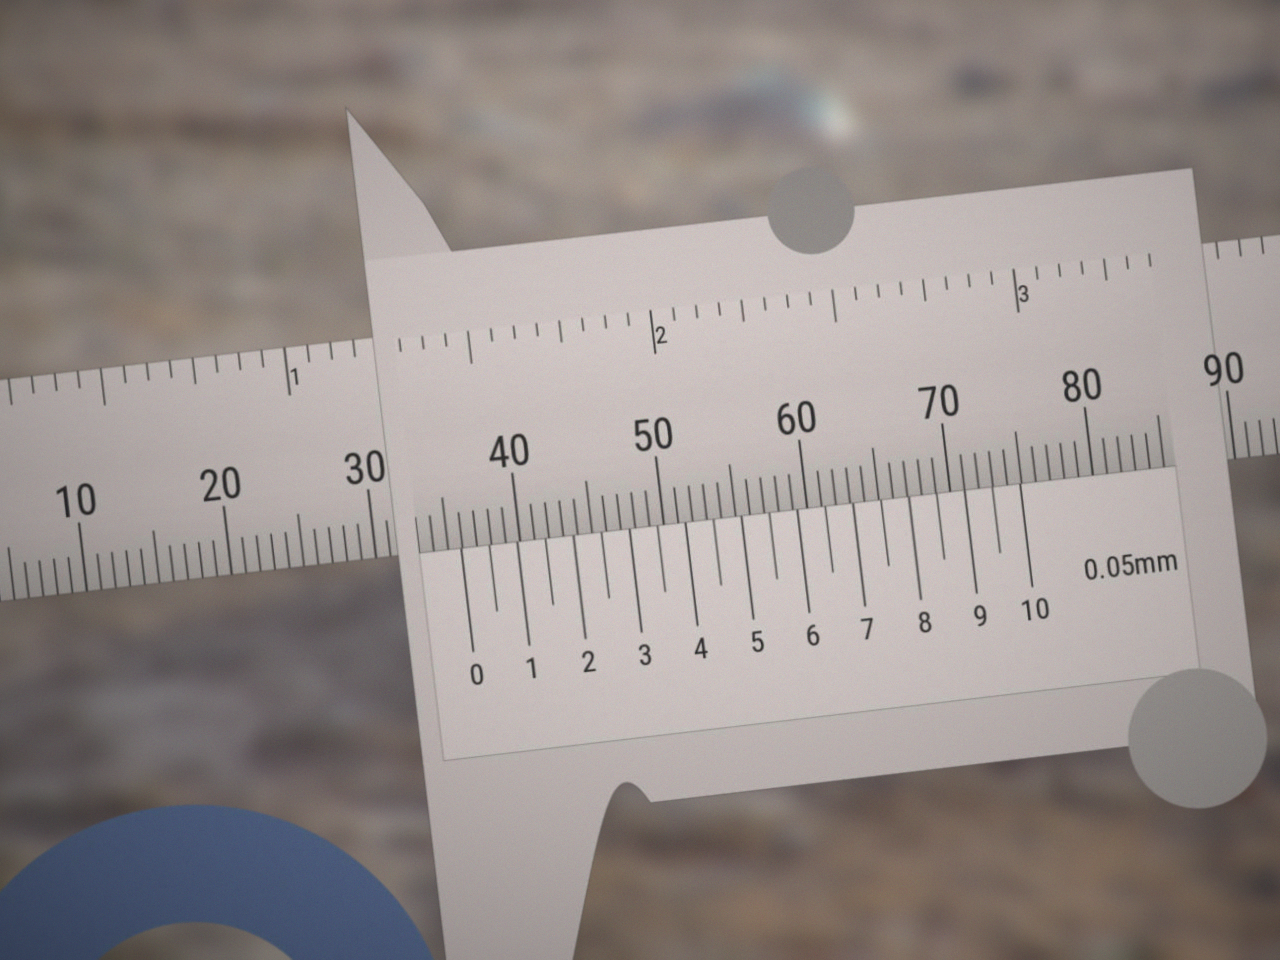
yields 35.9 mm
